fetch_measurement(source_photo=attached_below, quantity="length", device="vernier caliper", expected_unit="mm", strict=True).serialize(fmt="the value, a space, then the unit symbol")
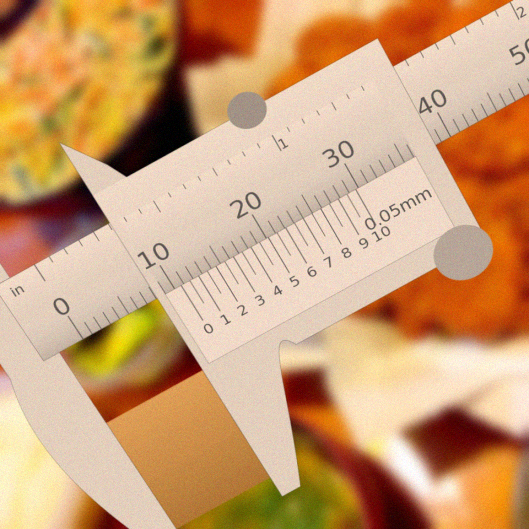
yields 10.7 mm
